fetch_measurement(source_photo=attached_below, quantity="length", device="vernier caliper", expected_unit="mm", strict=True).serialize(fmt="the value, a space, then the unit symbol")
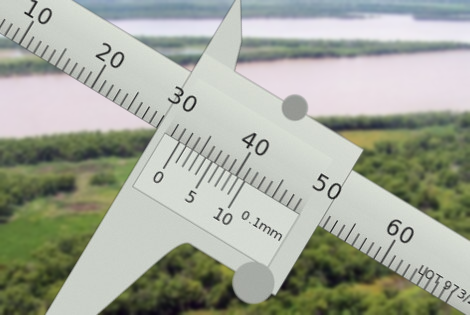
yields 32.2 mm
